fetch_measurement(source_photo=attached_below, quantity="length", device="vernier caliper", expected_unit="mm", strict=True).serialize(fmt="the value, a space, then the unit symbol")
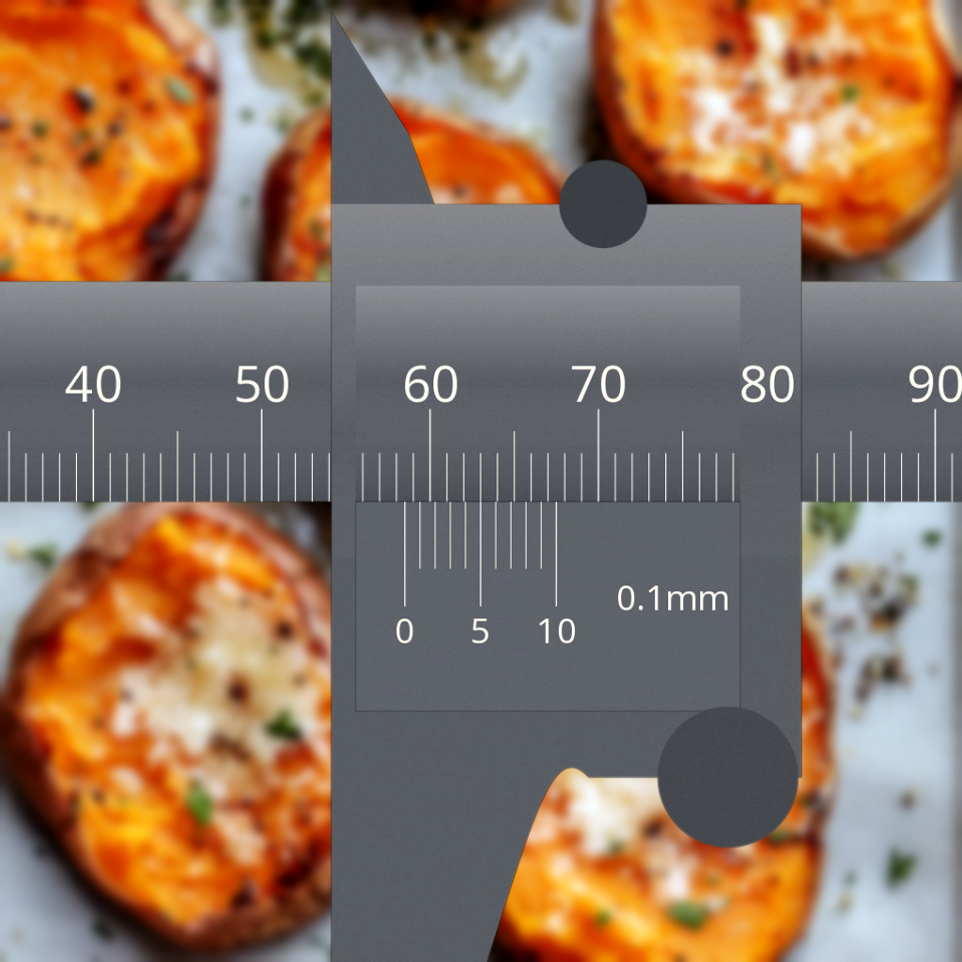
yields 58.5 mm
